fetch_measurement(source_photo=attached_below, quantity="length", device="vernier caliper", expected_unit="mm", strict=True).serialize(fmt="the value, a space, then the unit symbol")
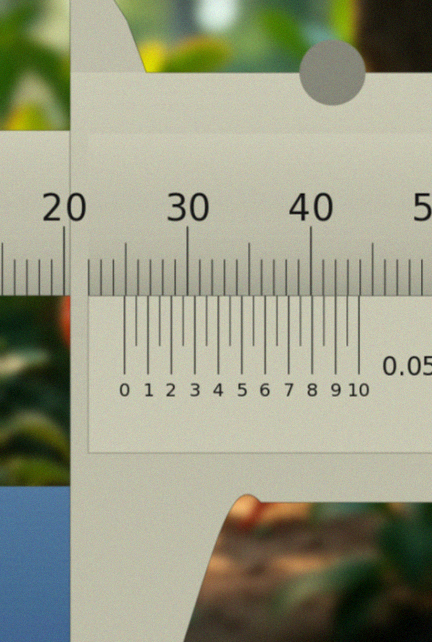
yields 24.9 mm
